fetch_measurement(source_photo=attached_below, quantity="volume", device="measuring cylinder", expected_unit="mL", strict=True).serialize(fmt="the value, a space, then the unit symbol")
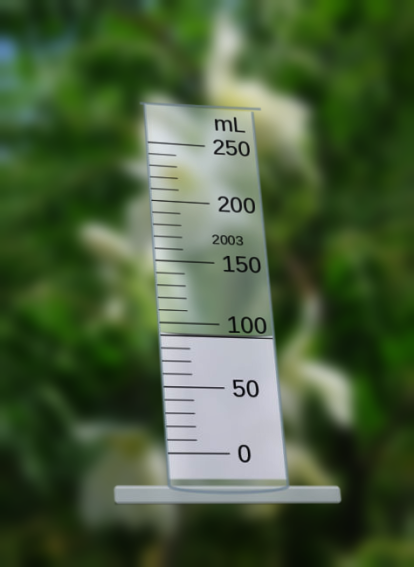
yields 90 mL
